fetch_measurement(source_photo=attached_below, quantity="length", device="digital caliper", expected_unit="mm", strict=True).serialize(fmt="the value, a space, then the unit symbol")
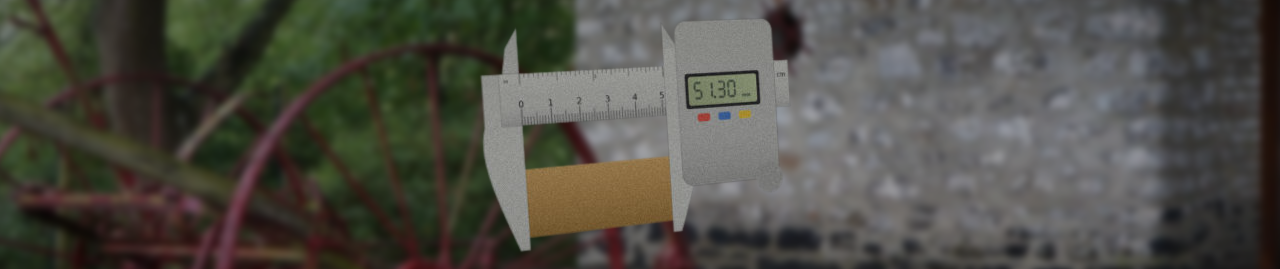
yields 51.30 mm
